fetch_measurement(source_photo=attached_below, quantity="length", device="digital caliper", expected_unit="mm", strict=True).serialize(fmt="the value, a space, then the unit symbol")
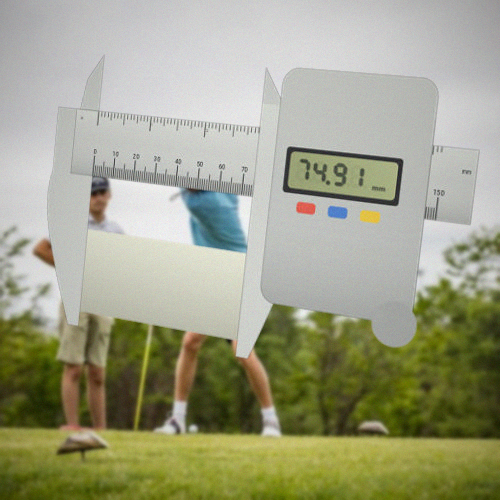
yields 74.91 mm
